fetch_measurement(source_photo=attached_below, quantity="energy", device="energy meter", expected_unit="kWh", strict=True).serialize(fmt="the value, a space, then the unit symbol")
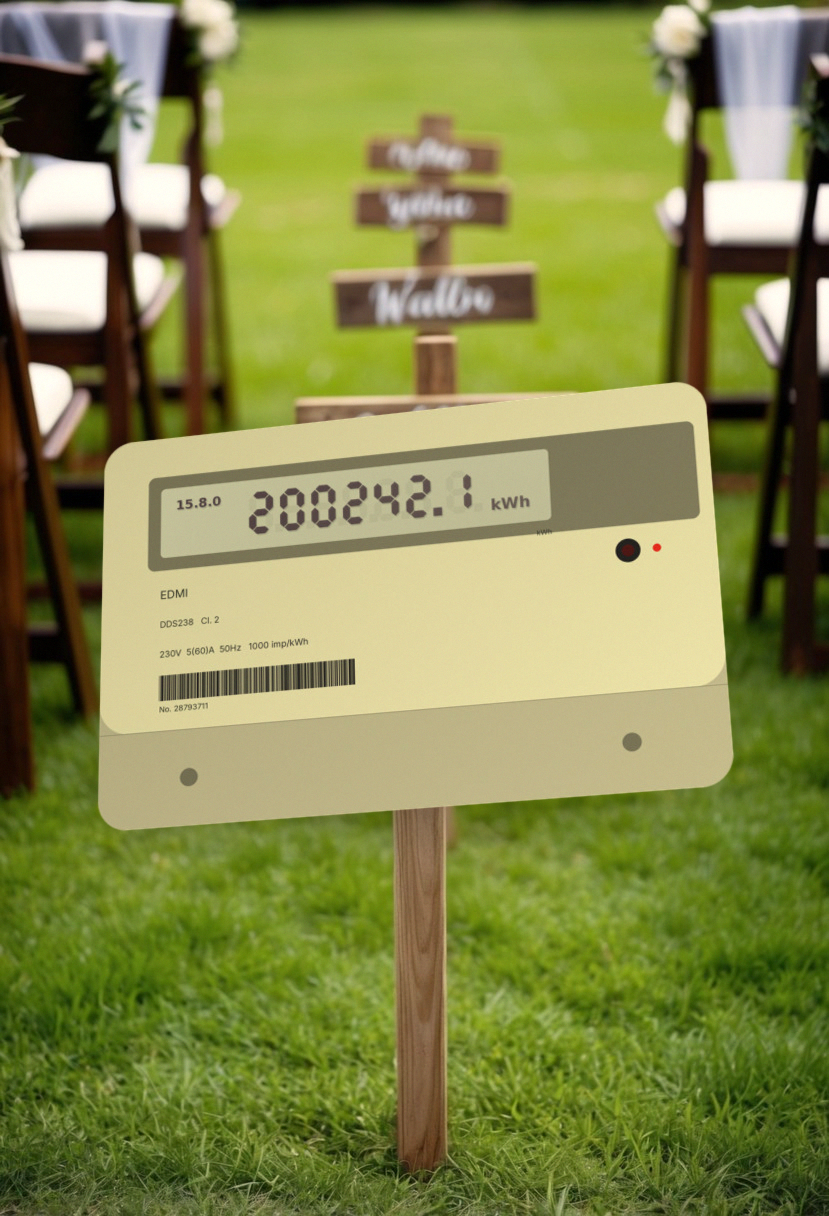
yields 200242.1 kWh
